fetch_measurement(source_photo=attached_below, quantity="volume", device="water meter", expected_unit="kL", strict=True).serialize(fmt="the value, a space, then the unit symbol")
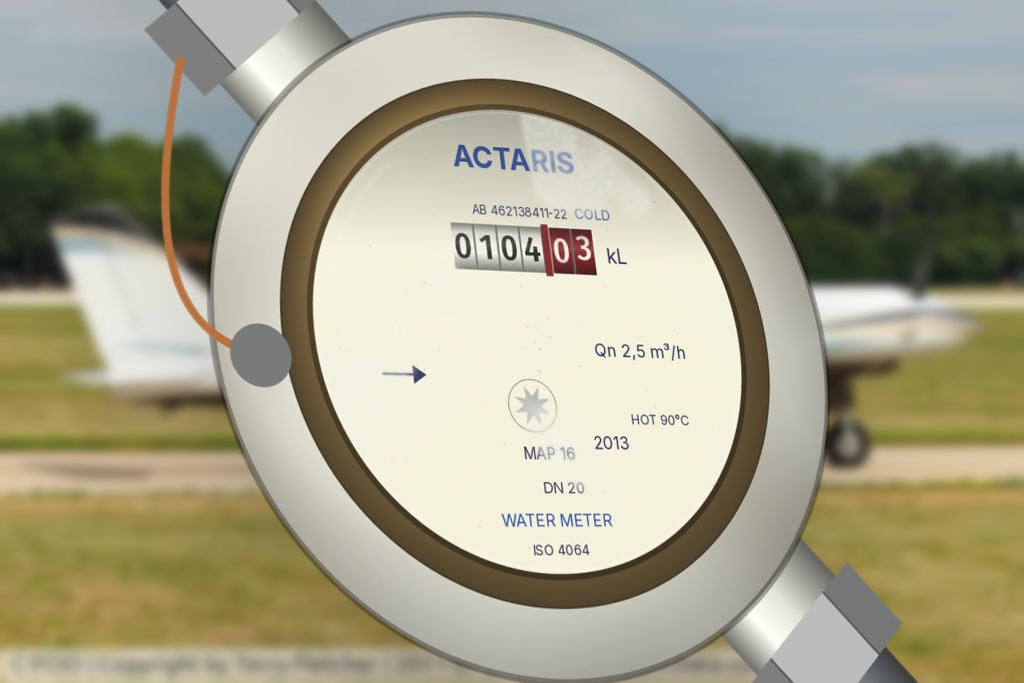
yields 104.03 kL
